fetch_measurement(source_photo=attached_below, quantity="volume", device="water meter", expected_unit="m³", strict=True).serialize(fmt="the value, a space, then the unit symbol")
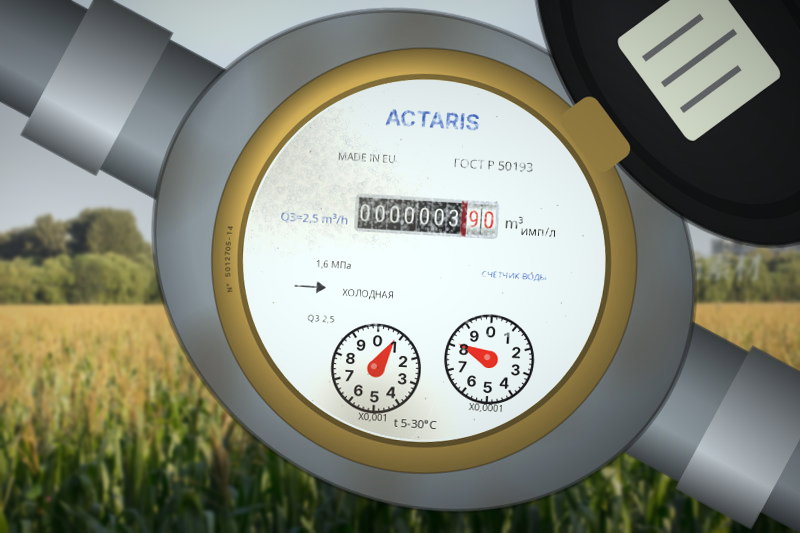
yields 3.9008 m³
